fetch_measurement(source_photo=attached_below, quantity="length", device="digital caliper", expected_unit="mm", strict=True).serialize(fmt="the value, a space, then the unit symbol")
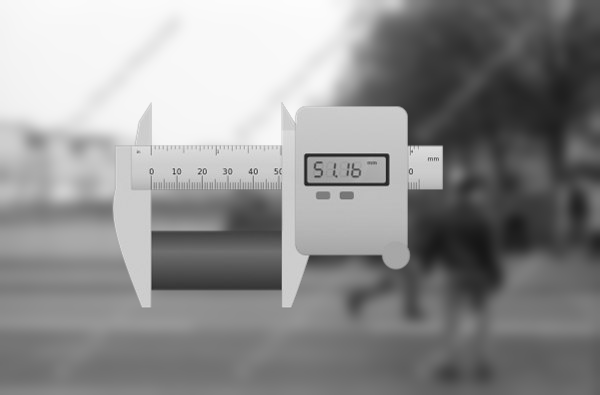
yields 51.16 mm
